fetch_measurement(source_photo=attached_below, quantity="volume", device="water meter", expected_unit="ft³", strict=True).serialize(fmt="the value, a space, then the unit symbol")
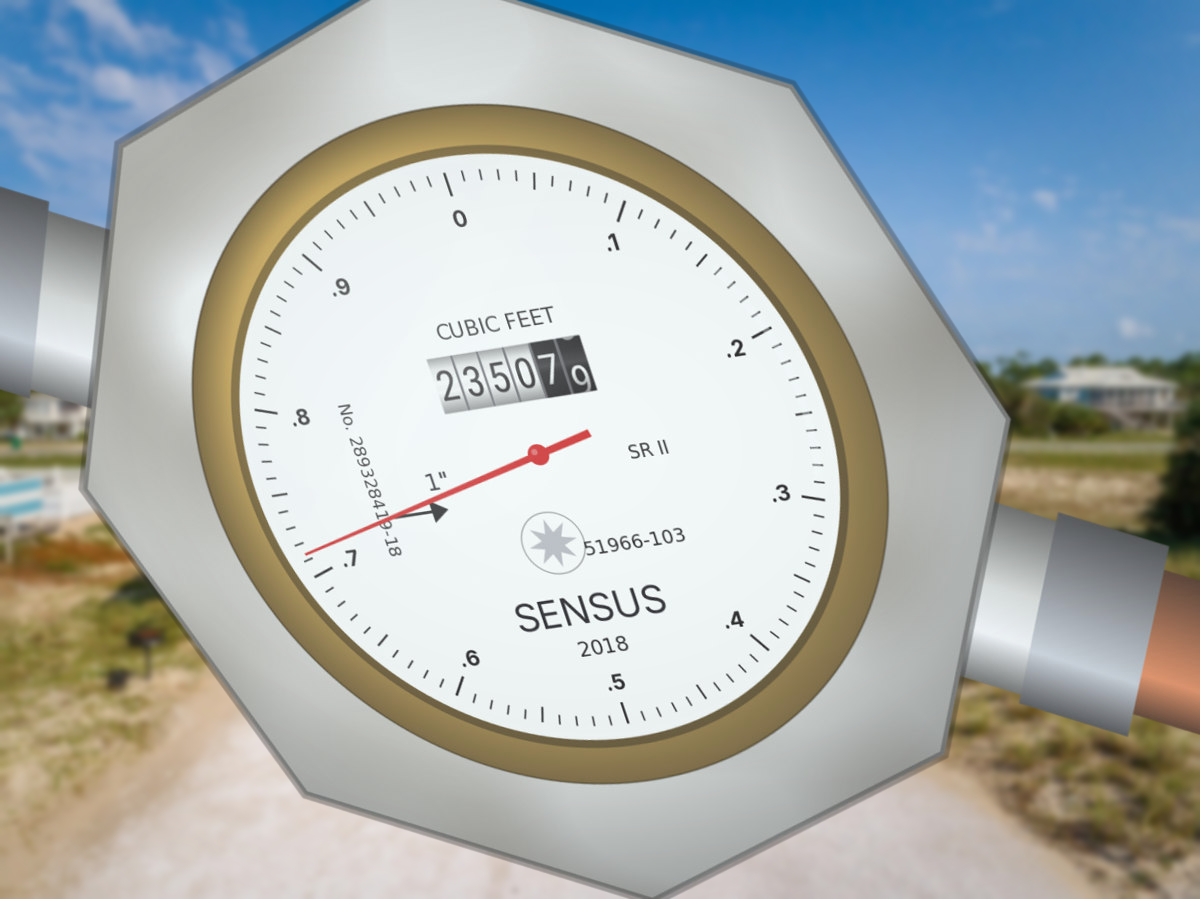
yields 235078.71 ft³
